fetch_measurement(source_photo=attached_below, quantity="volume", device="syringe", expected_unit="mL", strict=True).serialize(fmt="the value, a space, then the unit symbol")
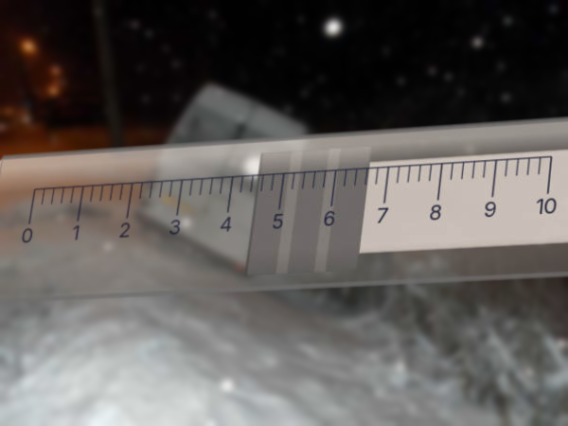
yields 4.5 mL
